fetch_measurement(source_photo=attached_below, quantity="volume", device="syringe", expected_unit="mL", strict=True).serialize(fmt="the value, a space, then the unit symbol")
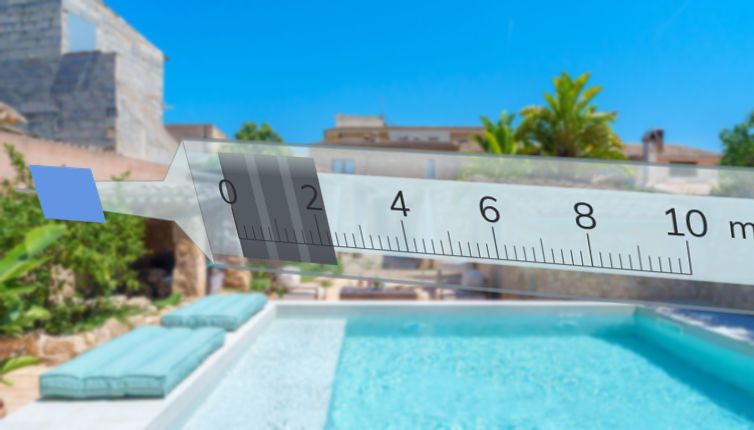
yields 0 mL
